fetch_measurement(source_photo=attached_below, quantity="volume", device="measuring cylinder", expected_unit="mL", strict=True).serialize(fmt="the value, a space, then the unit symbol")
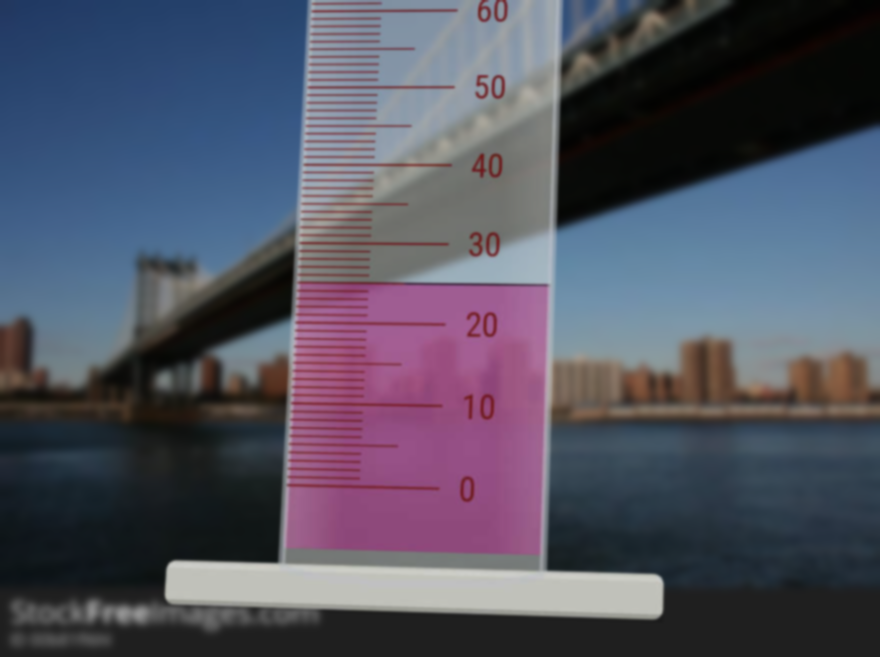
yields 25 mL
